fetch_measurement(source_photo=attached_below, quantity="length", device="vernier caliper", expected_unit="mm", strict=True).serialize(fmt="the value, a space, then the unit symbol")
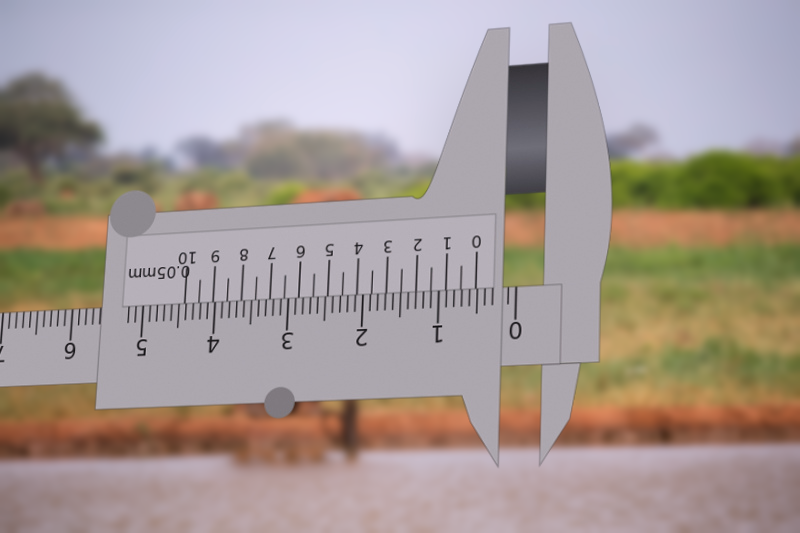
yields 5.2 mm
